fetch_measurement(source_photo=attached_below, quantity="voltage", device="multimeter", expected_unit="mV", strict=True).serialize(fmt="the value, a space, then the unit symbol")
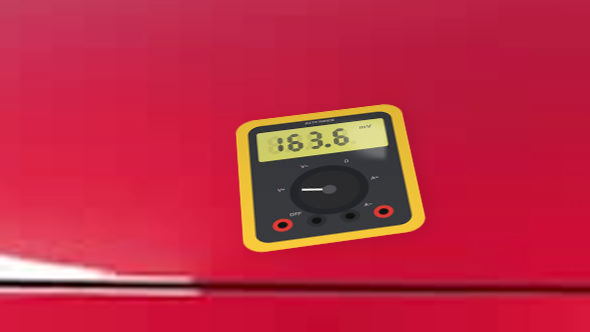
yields 163.6 mV
